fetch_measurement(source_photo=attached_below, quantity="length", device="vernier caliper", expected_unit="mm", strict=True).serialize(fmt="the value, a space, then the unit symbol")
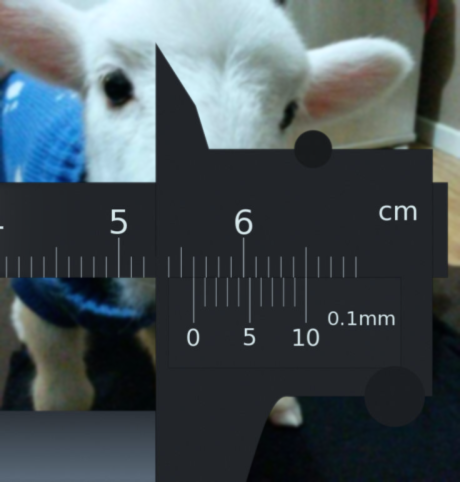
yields 56.0 mm
